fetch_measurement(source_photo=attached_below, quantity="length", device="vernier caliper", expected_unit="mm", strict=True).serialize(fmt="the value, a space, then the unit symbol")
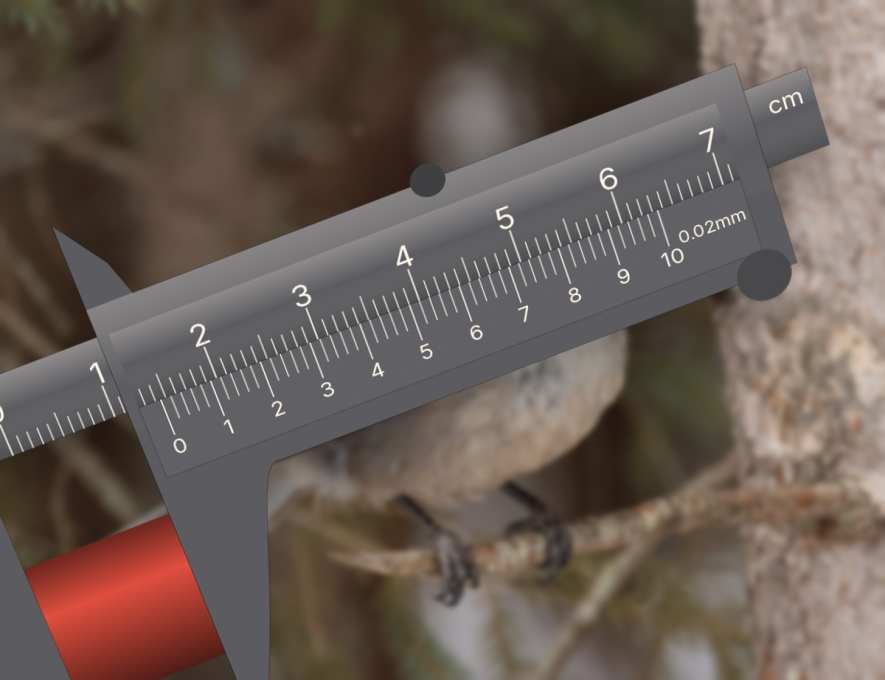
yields 14.5 mm
